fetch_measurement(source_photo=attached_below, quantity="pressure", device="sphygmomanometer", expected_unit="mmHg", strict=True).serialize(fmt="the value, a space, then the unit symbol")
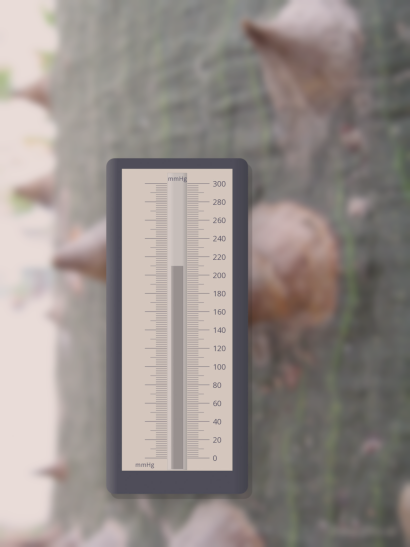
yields 210 mmHg
